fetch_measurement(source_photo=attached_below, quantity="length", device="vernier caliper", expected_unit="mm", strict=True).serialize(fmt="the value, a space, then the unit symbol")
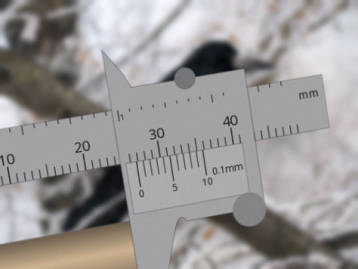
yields 26.8 mm
